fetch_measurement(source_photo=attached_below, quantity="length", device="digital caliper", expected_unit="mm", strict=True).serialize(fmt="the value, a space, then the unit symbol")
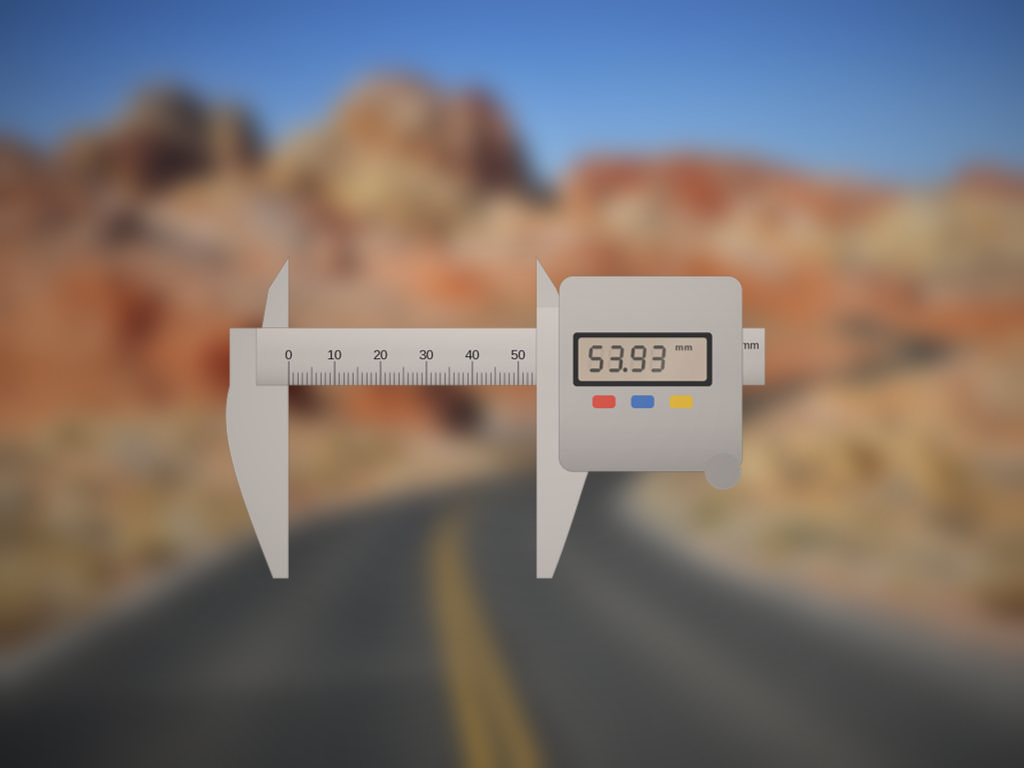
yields 53.93 mm
